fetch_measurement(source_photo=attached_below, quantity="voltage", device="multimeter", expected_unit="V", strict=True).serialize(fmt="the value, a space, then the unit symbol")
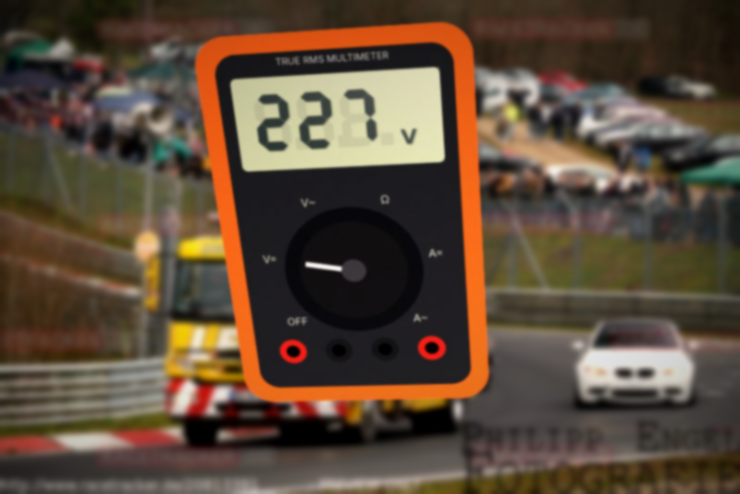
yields 227 V
